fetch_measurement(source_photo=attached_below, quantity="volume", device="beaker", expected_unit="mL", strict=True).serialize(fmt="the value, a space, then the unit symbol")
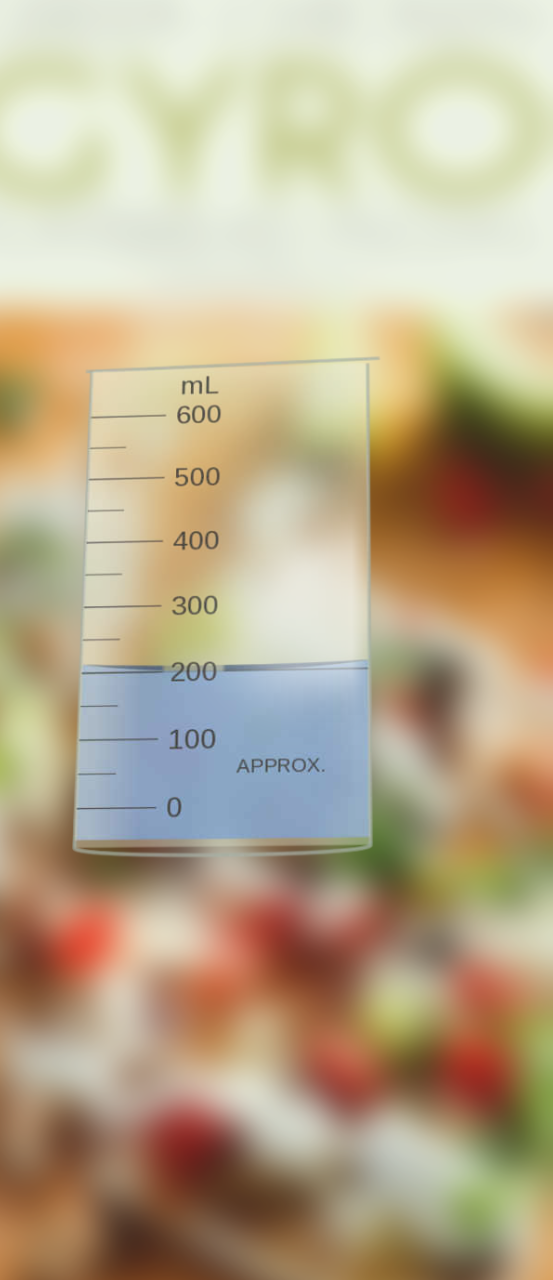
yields 200 mL
